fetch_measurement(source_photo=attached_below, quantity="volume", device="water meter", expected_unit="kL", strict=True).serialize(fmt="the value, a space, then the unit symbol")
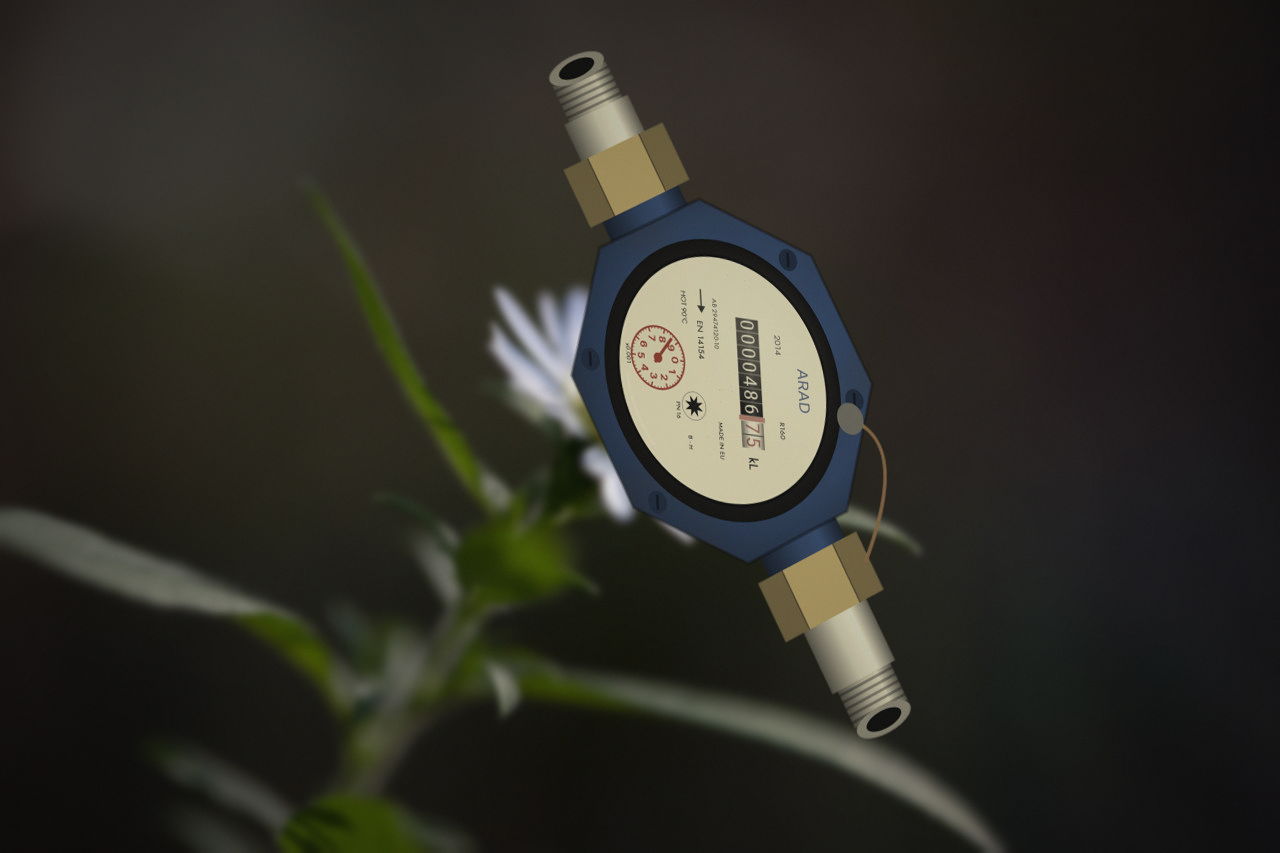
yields 486.758 kL
